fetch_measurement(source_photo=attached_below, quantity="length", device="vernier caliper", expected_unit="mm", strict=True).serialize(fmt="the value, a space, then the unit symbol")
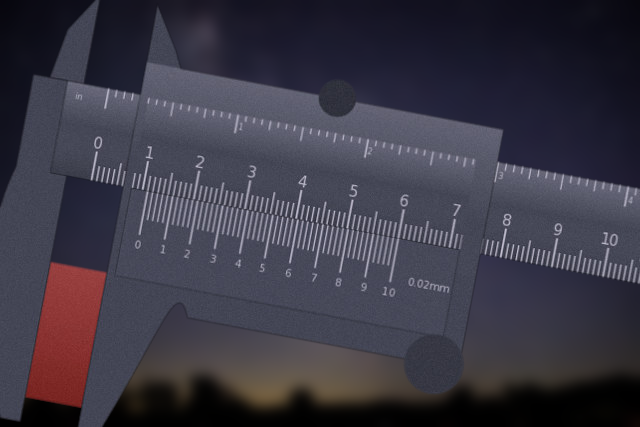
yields 11.0 mm
